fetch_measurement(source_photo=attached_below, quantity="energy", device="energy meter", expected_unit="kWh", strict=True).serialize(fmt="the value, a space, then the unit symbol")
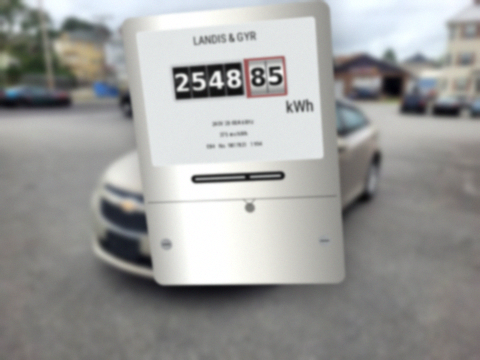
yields 2548.85 kWh
